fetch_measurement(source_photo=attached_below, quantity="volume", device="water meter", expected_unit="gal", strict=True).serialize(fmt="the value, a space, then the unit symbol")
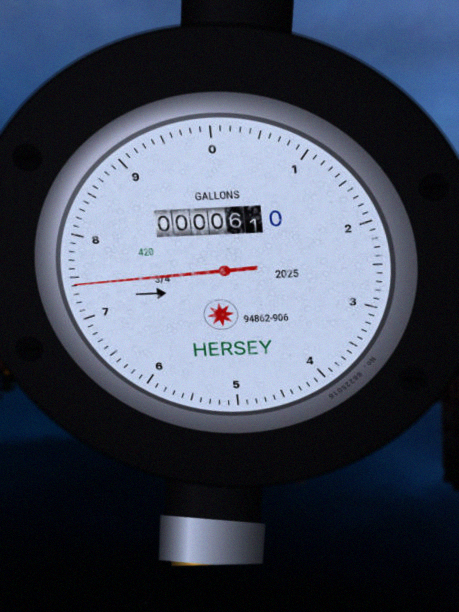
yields 607.4 gal
